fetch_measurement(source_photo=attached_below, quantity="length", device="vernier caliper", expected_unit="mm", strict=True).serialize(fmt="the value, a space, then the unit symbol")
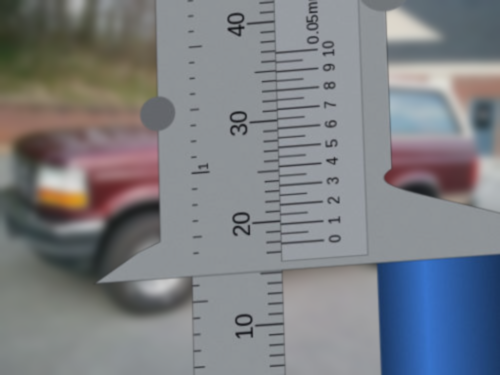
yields 17.8 mm
